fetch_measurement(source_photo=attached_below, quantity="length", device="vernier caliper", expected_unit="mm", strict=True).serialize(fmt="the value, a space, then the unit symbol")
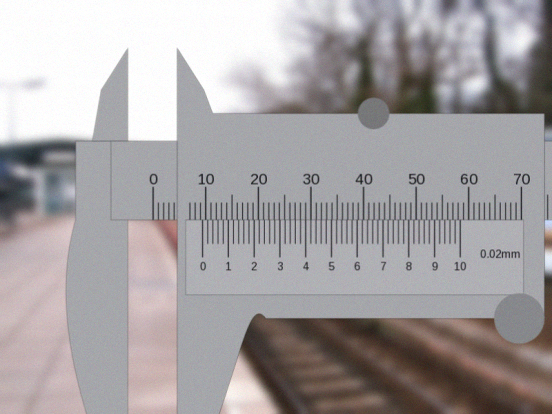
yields 9.4 mm
